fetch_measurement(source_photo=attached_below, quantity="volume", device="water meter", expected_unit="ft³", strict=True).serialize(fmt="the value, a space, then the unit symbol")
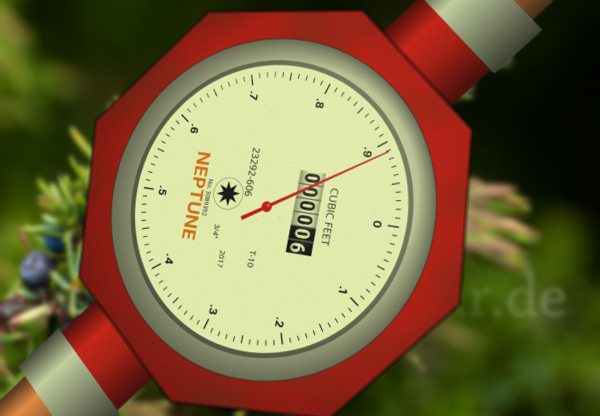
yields 5.91 ft³
